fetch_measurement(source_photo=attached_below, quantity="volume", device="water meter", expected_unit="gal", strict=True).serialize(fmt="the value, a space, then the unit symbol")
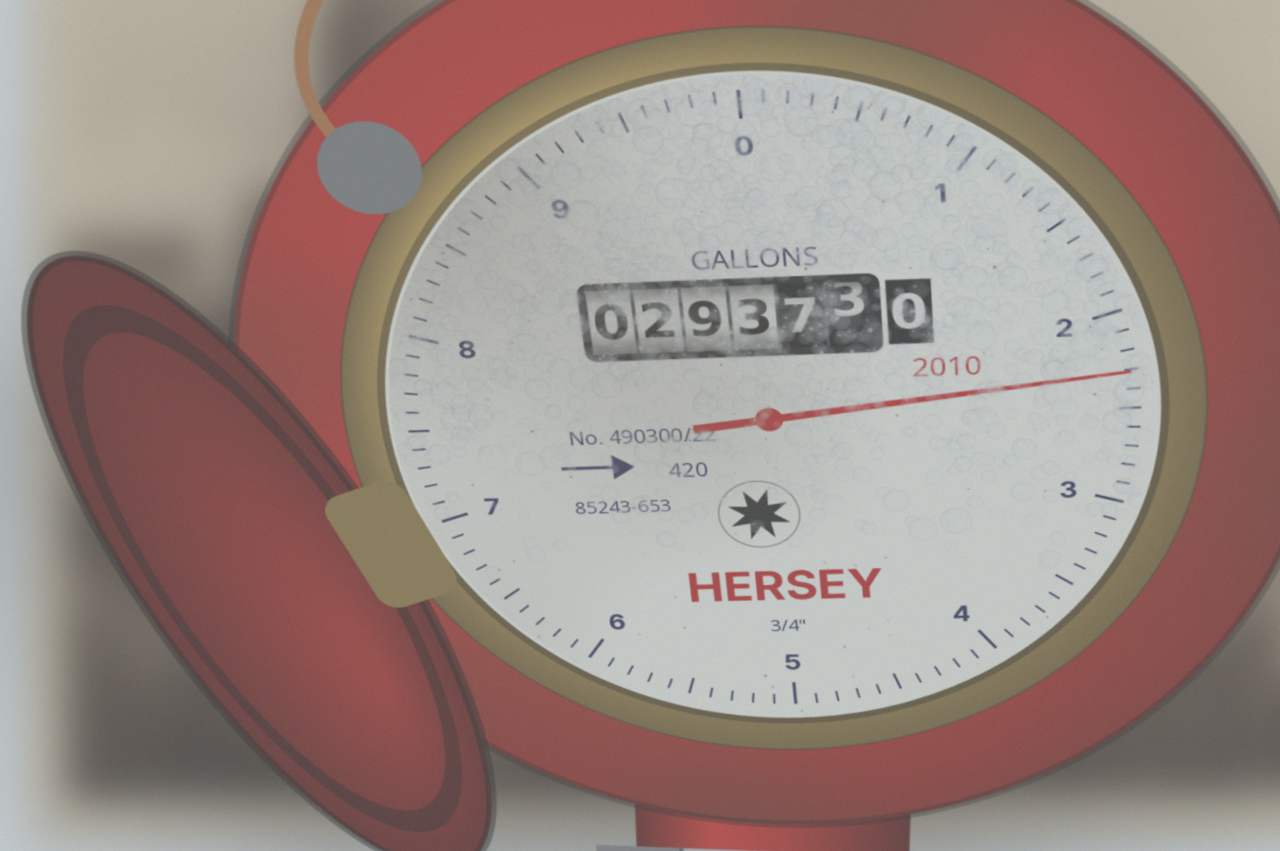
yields 293732.3 gal
